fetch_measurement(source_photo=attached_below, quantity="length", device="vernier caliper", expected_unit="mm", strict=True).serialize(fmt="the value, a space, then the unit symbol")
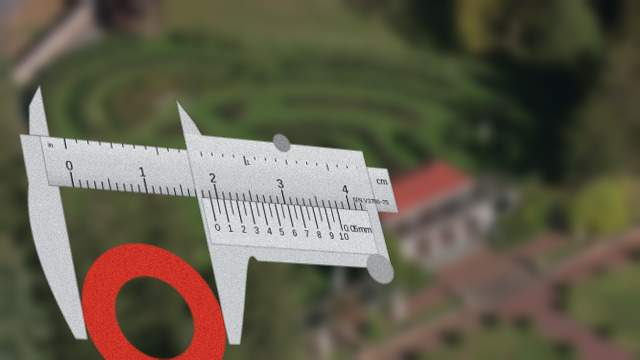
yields 19.0 mm
